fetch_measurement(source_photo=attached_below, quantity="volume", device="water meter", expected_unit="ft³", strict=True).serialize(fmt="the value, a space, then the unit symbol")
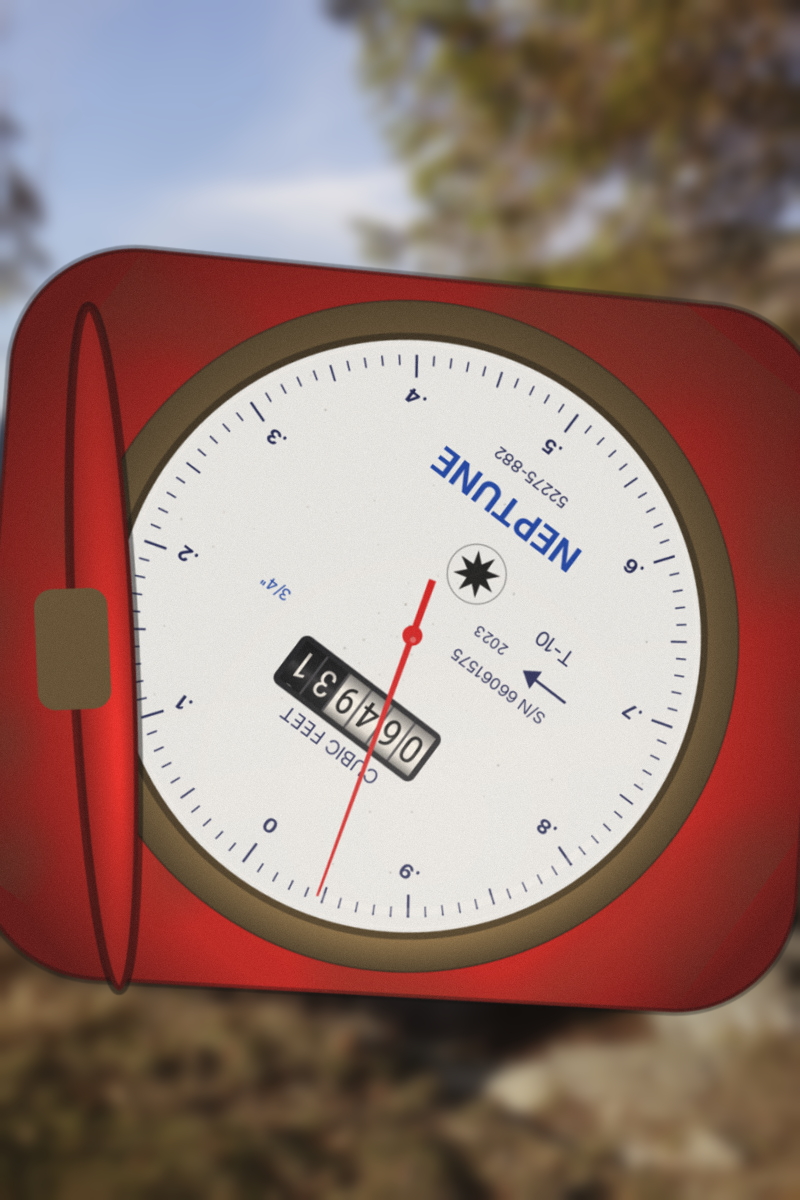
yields 64930.95 ft³
